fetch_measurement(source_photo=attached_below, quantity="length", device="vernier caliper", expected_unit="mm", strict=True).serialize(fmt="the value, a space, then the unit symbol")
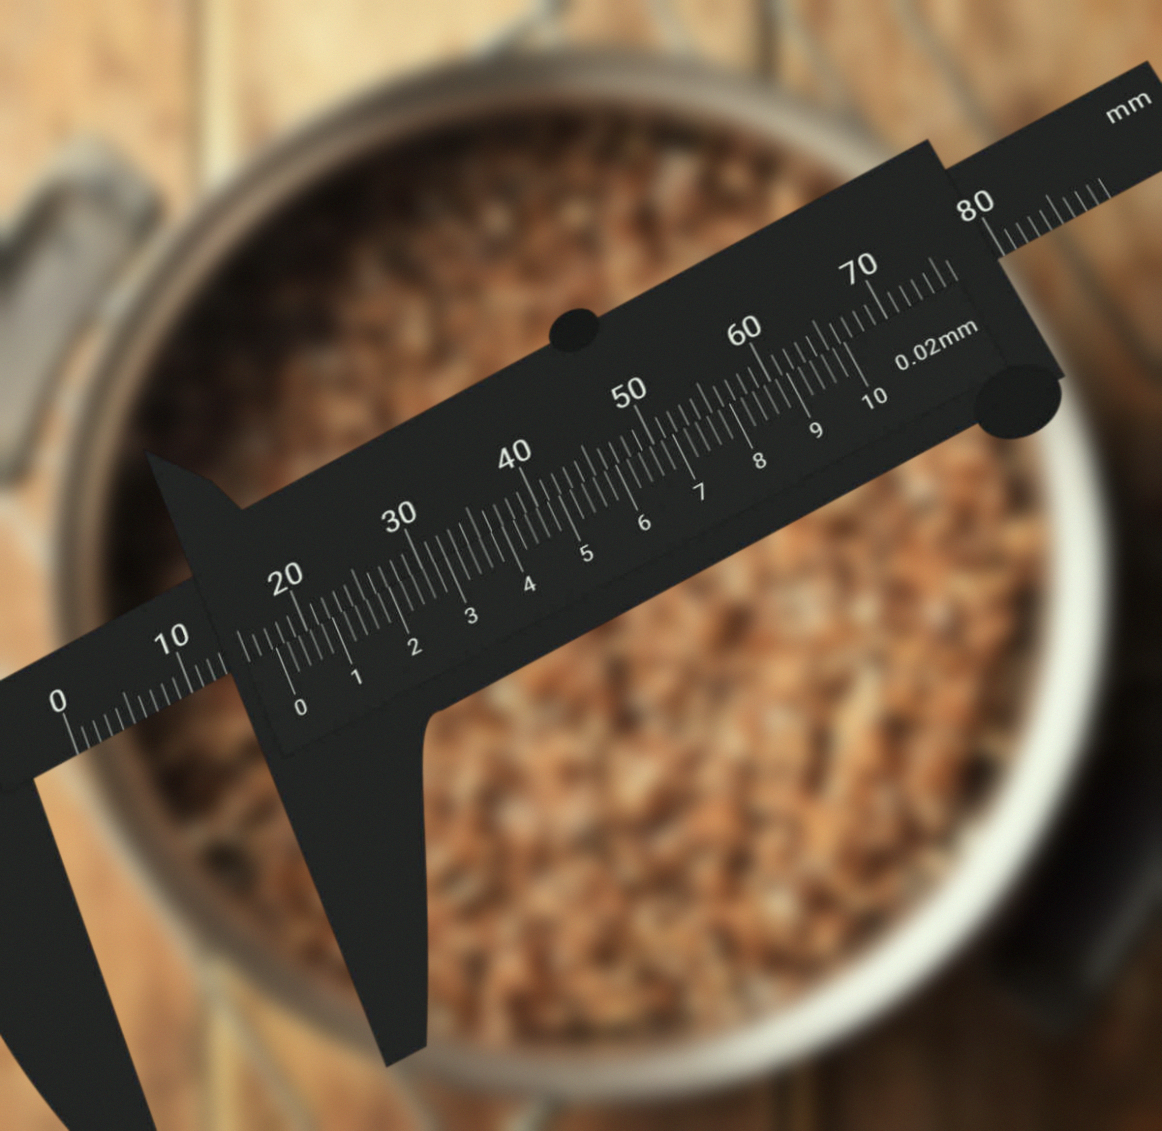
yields 17.3 mm
